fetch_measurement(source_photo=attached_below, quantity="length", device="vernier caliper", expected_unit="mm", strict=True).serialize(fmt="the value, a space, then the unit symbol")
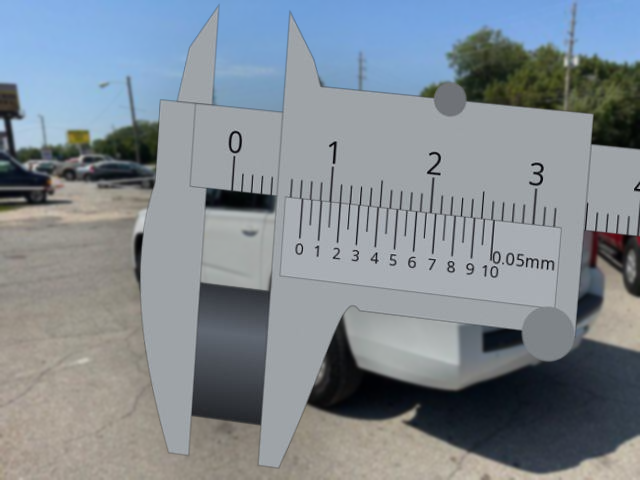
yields 7.2 mm
